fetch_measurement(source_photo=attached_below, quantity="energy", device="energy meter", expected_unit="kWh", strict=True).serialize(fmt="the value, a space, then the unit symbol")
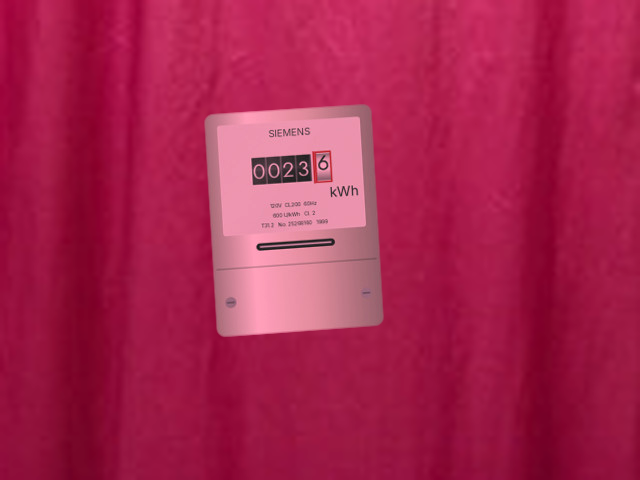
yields 23.6 kWh
